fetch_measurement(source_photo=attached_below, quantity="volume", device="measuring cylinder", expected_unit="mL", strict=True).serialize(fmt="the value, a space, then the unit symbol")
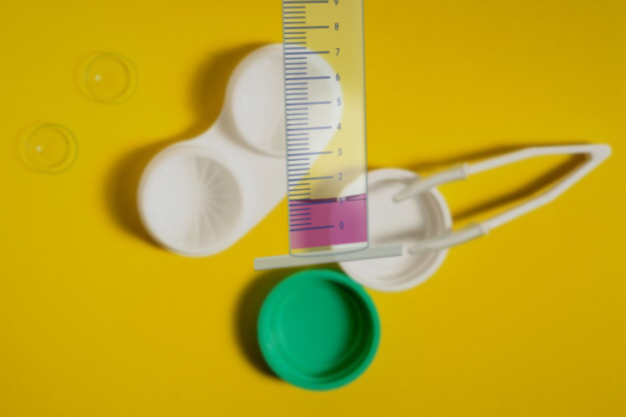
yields 1 mL
